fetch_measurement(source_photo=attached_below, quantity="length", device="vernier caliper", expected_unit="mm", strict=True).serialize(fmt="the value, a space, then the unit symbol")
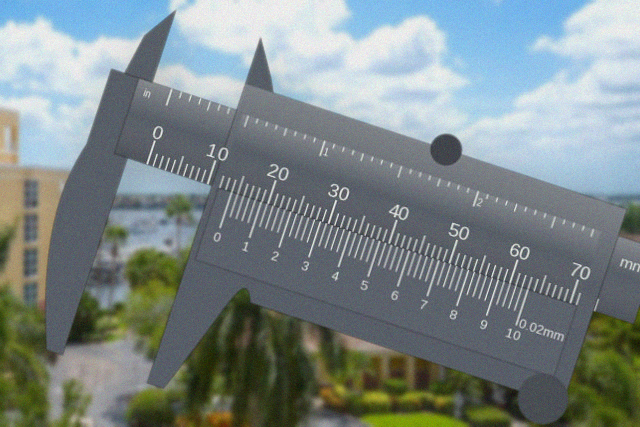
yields 14.0 mm
